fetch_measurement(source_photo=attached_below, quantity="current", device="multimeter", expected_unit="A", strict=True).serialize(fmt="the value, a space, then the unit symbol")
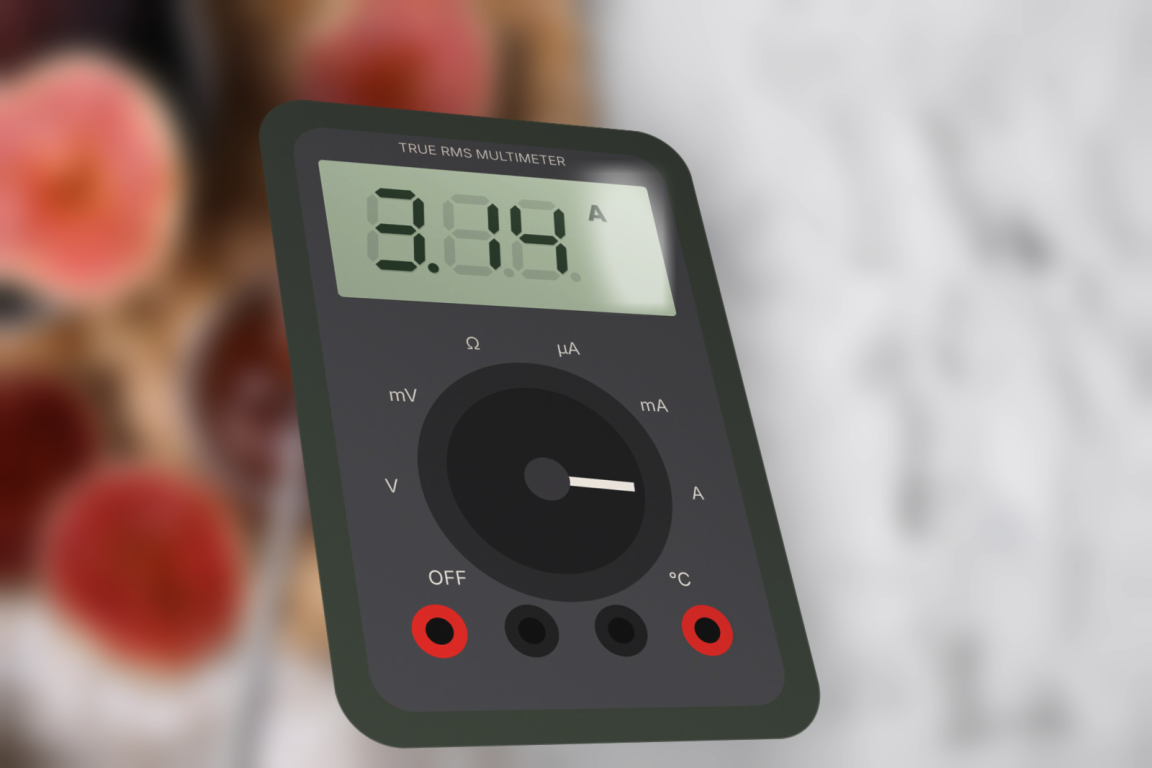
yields 3.14 A
